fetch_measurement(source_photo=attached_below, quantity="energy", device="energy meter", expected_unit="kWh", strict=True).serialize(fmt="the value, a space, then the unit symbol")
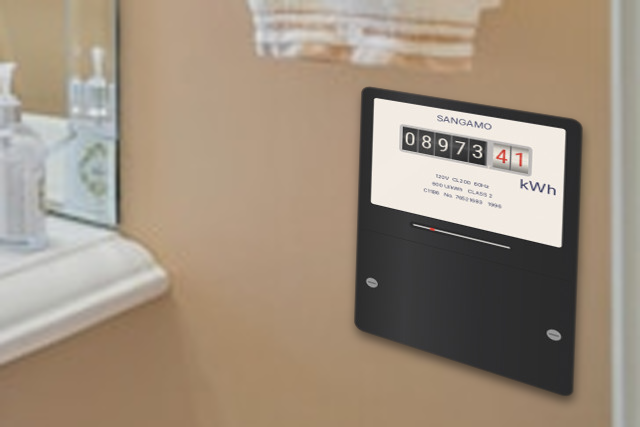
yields 8973.41 kWh
